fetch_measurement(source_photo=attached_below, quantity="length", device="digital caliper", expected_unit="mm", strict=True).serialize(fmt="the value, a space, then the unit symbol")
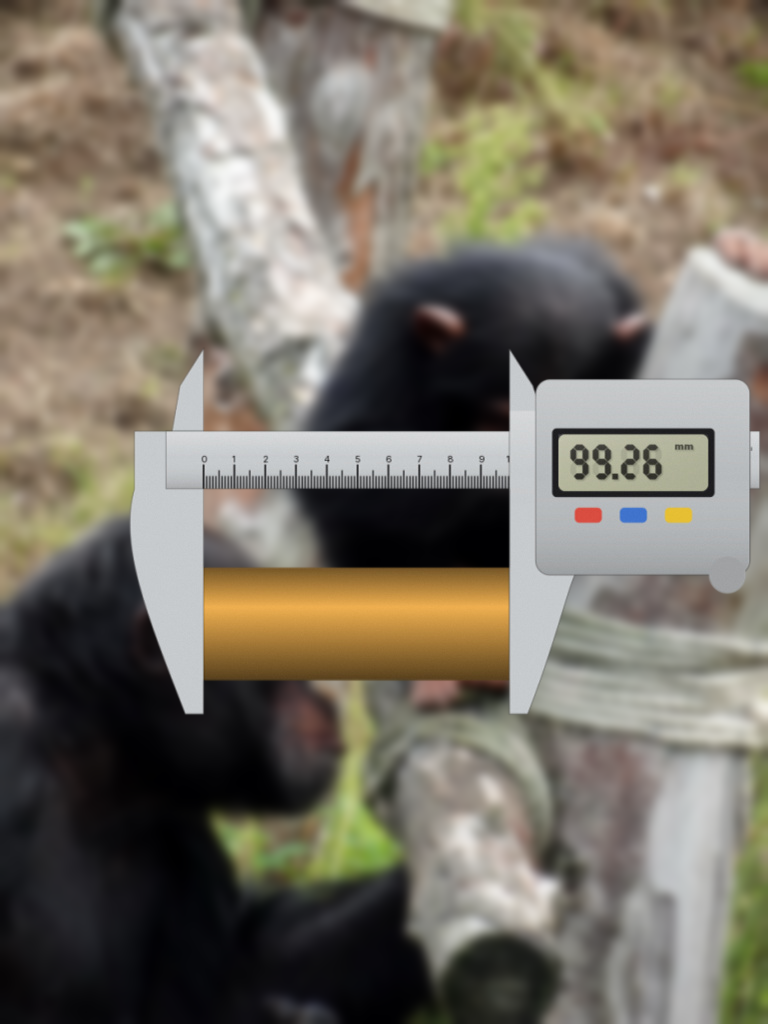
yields 99.26 mm
